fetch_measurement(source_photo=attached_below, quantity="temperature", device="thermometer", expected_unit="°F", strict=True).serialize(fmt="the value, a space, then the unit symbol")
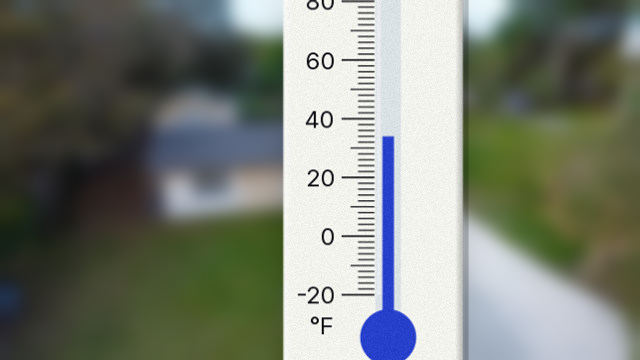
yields 34 °F
